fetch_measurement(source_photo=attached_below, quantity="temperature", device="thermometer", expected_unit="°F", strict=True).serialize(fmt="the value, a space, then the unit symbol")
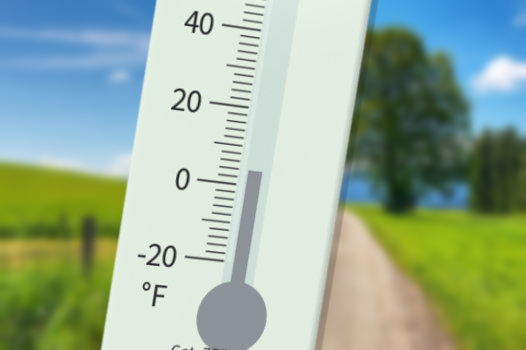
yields 4 °F
